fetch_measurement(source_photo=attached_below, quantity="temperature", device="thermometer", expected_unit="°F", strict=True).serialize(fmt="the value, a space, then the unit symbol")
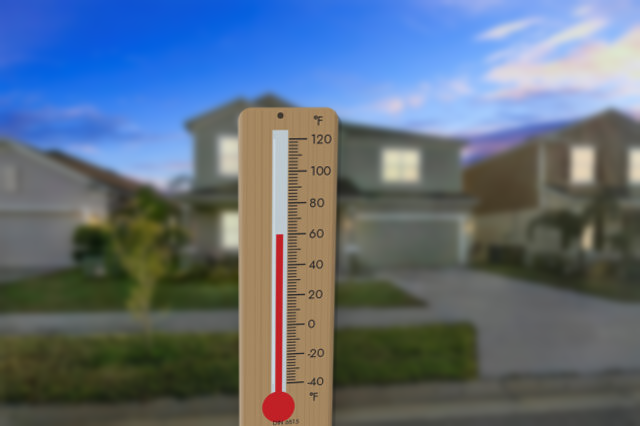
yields 60 °F
